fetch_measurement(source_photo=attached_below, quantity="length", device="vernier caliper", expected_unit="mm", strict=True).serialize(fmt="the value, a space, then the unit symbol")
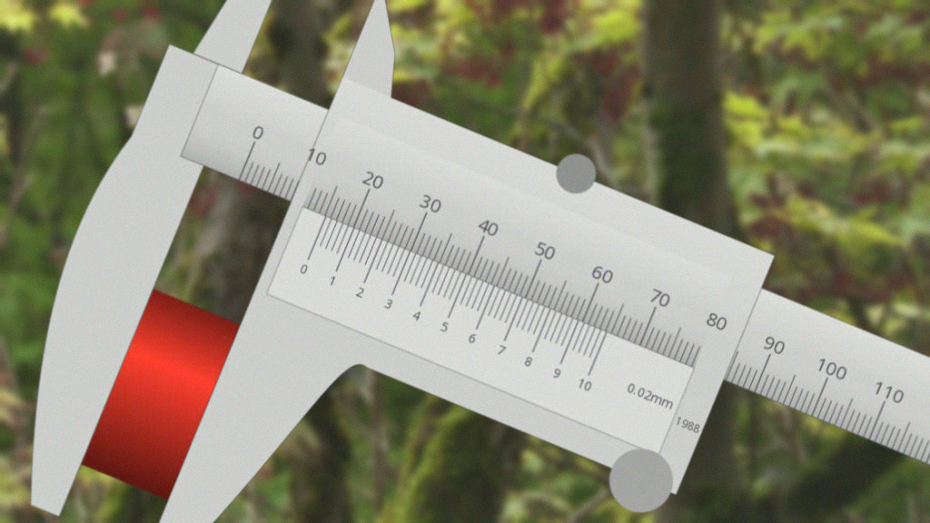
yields 15.2 mm
